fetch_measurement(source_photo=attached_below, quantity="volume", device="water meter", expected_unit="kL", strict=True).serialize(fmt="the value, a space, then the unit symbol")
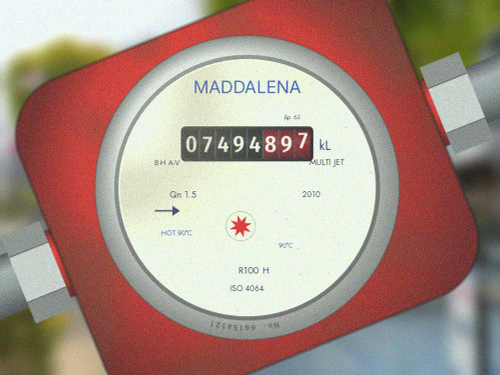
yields 7494.897 kL
